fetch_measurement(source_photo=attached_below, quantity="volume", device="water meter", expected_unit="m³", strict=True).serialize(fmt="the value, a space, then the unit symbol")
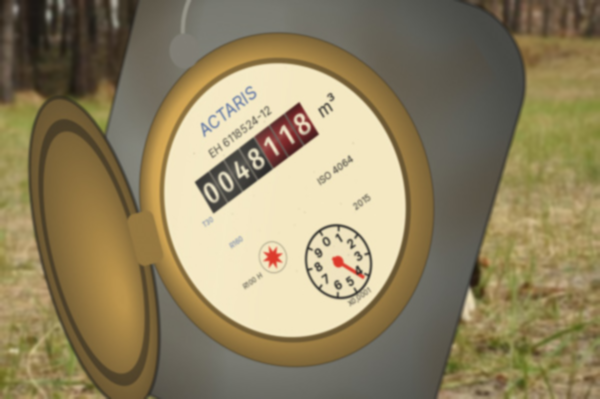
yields 48.1184 m³
